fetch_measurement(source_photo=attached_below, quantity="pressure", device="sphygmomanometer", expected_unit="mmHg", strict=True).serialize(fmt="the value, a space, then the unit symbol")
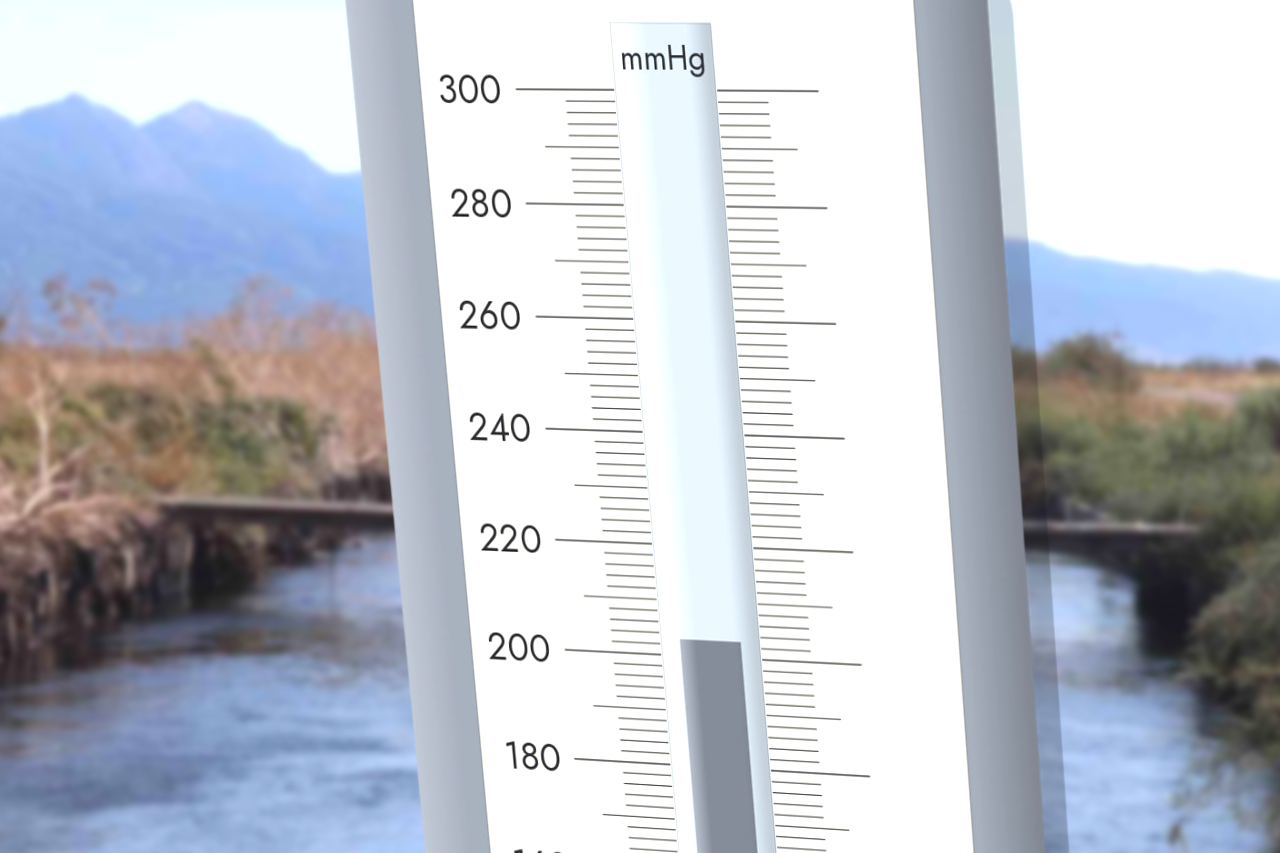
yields 203 mmHg
